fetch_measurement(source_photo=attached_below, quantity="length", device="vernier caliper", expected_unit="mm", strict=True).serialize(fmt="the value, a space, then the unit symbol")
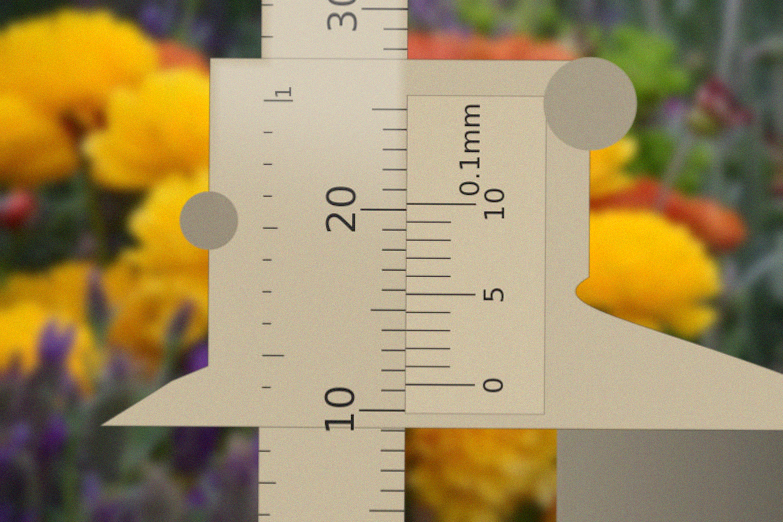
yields 11.3 mm
